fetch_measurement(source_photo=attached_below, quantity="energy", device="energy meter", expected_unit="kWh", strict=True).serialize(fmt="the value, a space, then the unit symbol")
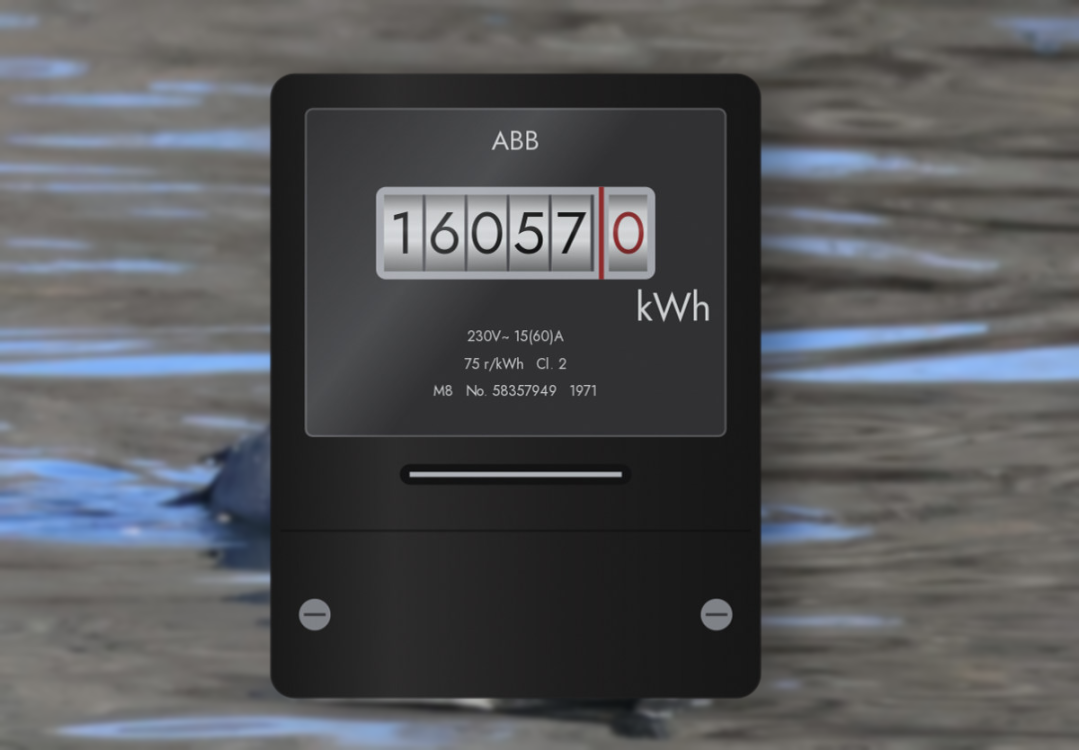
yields 16057.0 kWh
